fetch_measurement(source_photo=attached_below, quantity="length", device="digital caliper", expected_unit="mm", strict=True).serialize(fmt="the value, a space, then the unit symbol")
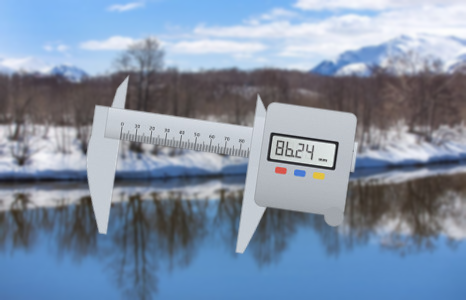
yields 86.24 mm
